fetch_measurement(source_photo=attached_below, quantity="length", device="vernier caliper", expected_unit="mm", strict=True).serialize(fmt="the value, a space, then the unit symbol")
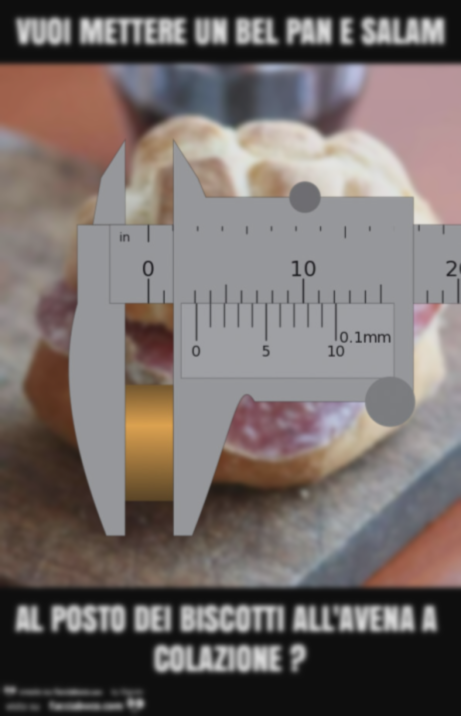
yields 3.1 mm
